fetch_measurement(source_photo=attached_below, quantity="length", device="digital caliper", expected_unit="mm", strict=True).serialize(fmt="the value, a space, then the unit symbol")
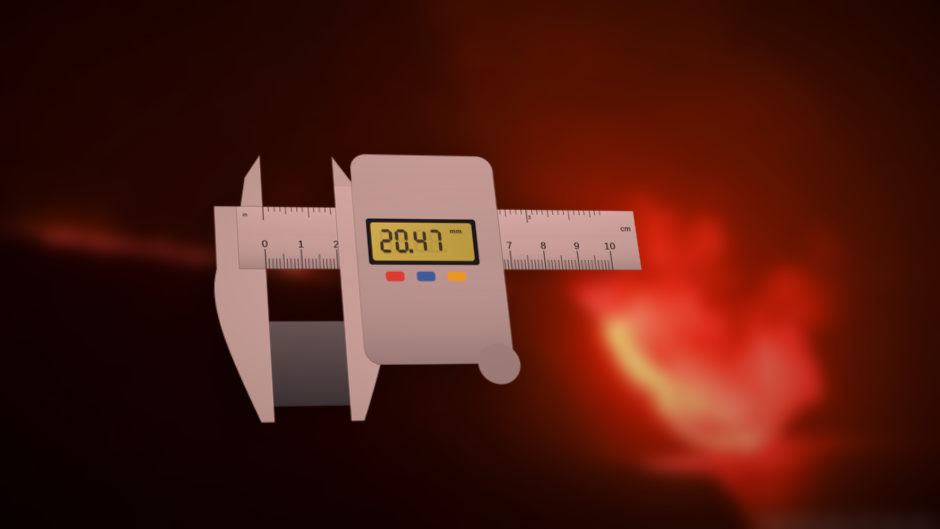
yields 20.47 mm
